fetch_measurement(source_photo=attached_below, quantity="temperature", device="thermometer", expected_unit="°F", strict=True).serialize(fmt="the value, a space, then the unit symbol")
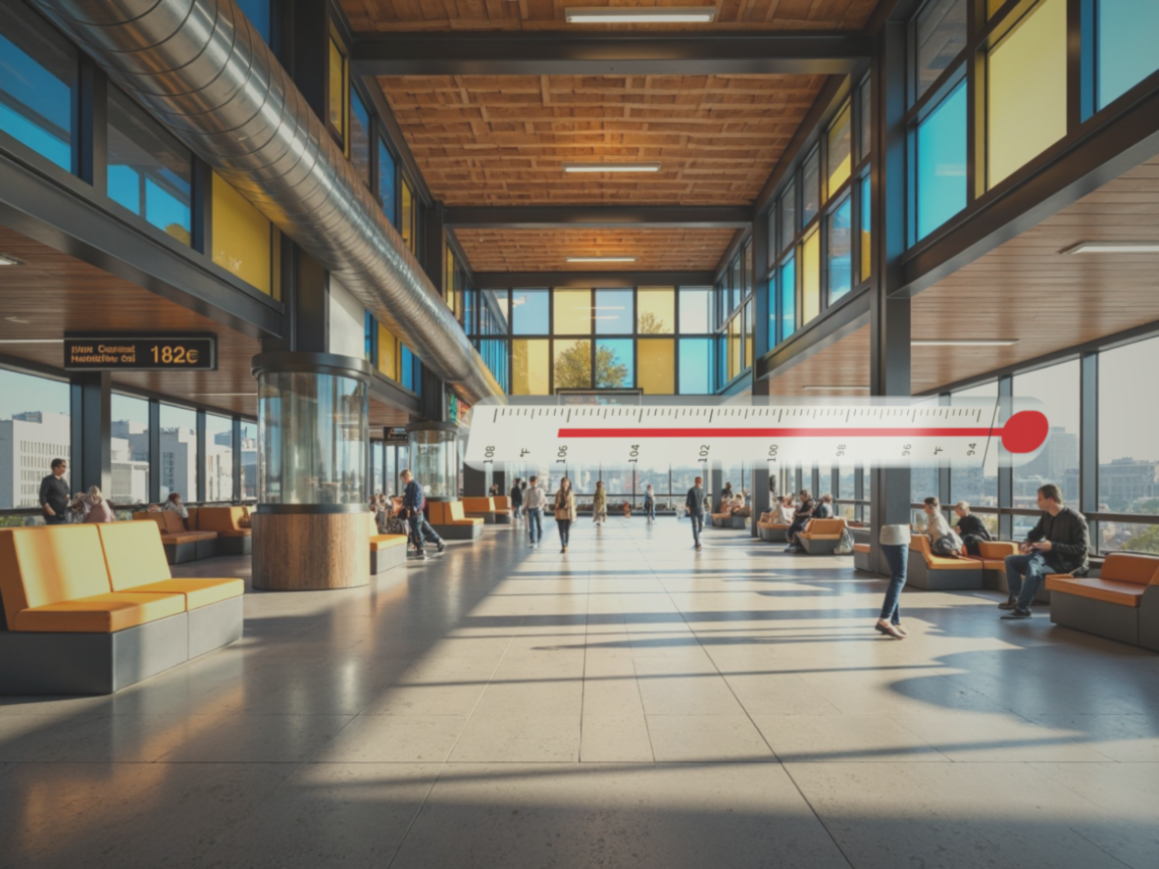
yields 106.2 °F
